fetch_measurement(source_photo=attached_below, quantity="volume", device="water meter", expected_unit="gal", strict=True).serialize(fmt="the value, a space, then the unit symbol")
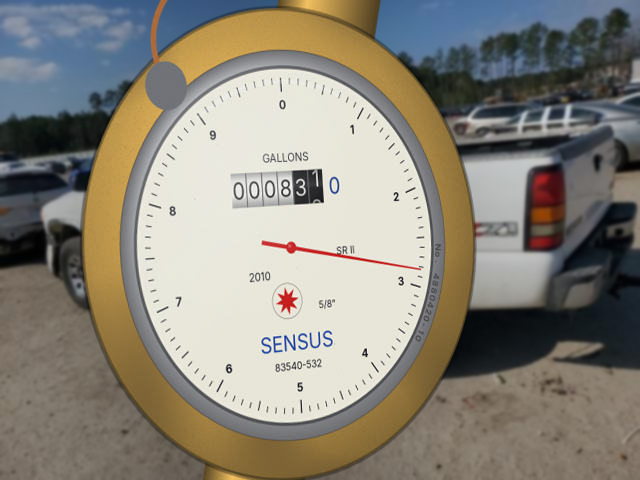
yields 8312.8 gal
